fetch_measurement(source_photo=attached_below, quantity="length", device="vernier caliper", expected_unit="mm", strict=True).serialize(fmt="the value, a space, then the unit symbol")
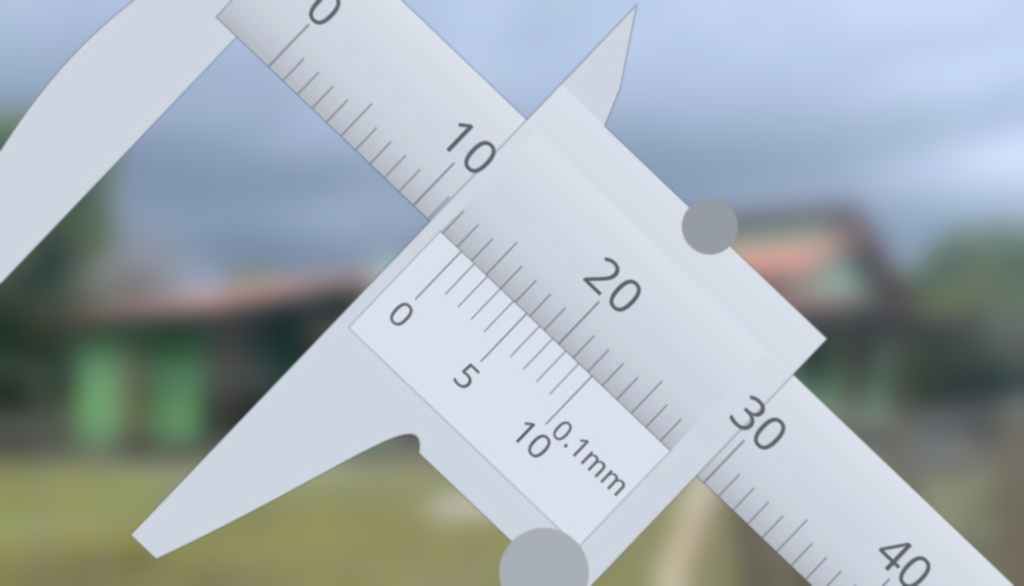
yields 13.3 mm
